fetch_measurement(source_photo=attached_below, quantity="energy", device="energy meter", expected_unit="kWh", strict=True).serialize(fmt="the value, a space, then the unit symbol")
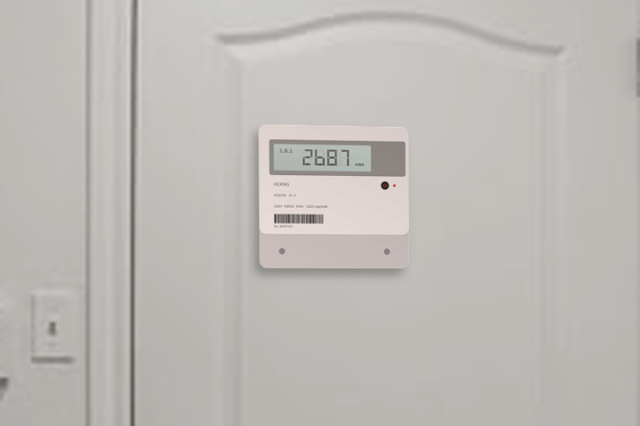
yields 2687 kWh
